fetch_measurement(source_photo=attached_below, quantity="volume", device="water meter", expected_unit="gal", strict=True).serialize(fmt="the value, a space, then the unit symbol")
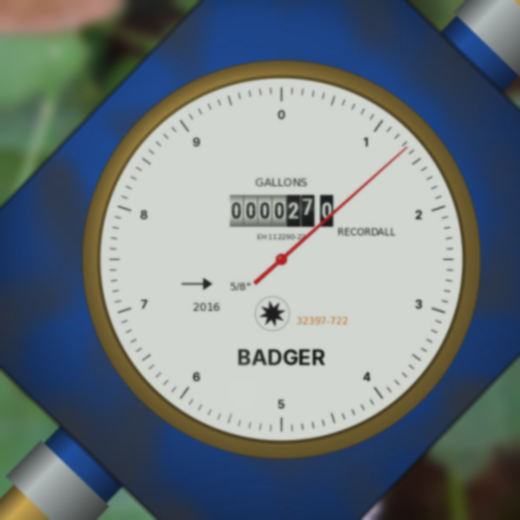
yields 271.3 gal
